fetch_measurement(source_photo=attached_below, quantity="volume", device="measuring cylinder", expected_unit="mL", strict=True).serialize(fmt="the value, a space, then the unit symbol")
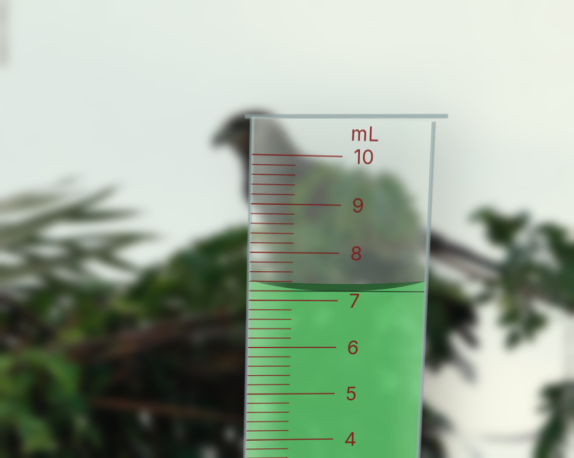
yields 7.2 mL
